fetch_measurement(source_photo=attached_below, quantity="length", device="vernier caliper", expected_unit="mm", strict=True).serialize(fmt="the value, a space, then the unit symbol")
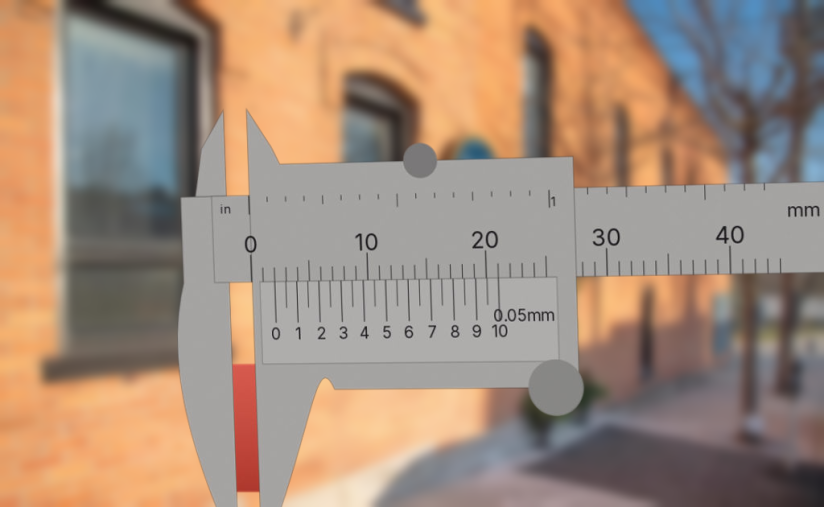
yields 2.0 mm
